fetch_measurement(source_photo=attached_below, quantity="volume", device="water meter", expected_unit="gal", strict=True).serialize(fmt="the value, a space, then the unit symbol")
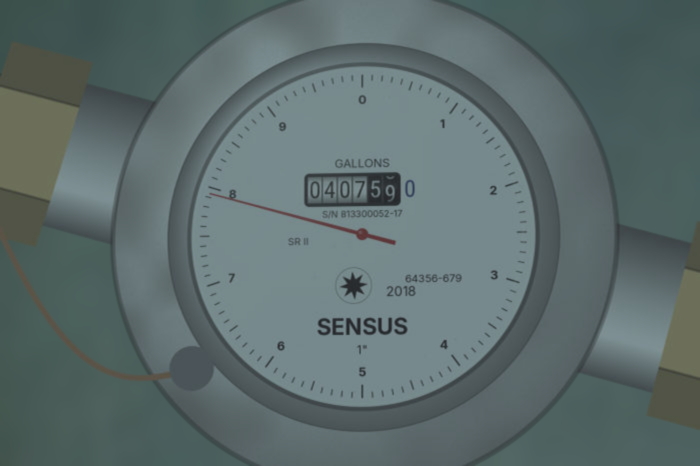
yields 407587.9 gal
